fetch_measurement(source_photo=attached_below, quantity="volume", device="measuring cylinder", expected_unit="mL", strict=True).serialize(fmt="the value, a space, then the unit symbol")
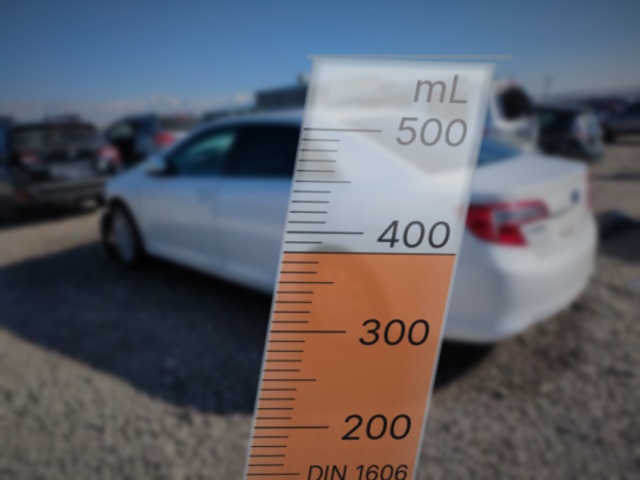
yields 380 mL
